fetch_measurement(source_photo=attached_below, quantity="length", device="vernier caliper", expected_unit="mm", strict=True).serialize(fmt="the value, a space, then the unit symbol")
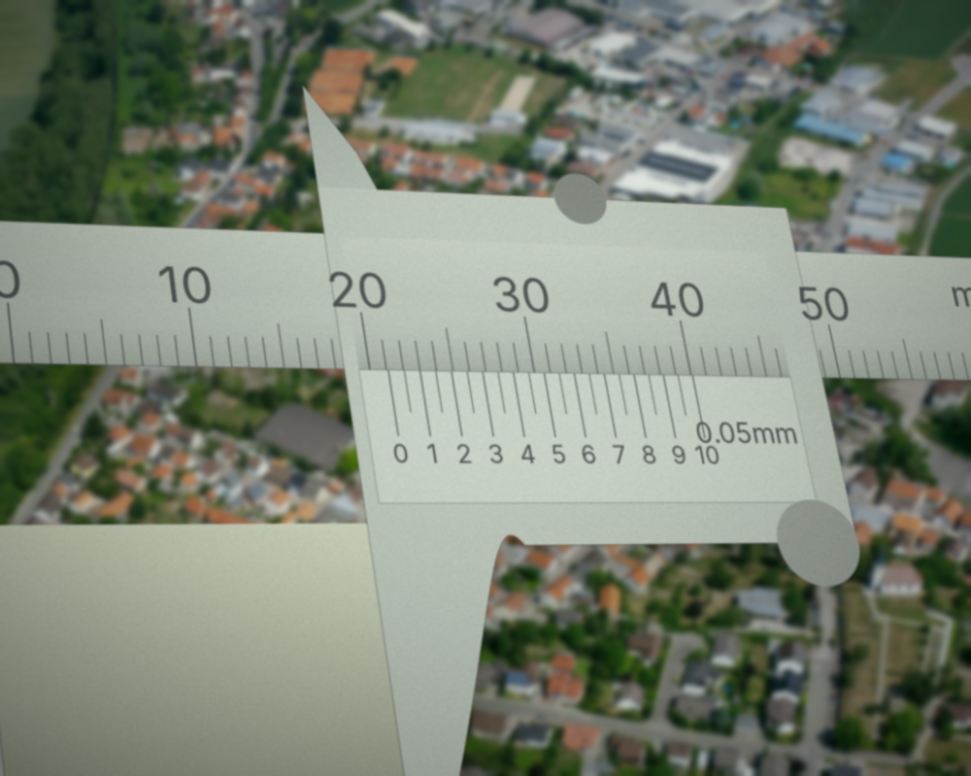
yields 21.1 mm
